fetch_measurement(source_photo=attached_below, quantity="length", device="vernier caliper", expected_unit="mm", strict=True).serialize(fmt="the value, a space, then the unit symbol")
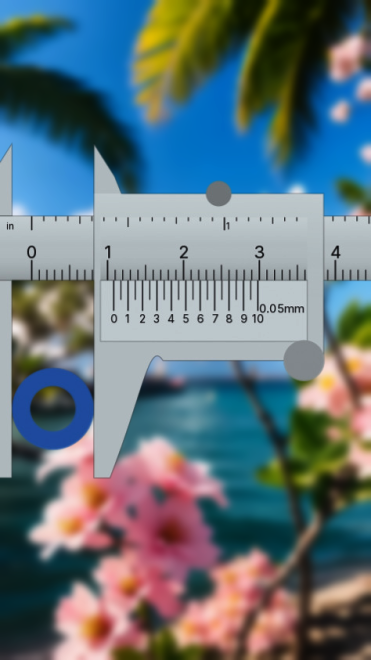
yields 10.8 mm
